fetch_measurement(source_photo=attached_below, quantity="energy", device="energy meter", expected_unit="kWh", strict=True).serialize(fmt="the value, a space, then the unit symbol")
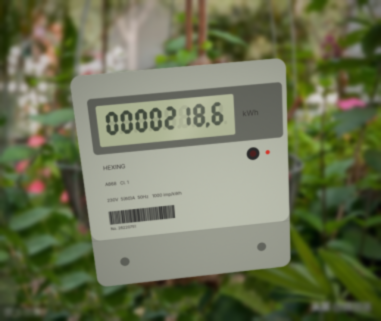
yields 218.6 kWh
